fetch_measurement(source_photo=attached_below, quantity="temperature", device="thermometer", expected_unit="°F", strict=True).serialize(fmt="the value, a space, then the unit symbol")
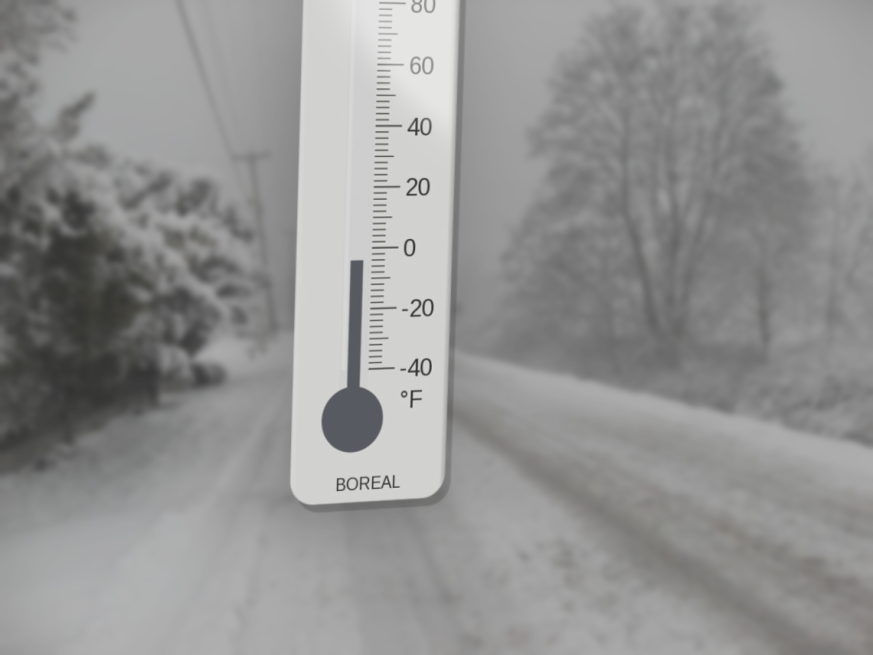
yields -4 °F
